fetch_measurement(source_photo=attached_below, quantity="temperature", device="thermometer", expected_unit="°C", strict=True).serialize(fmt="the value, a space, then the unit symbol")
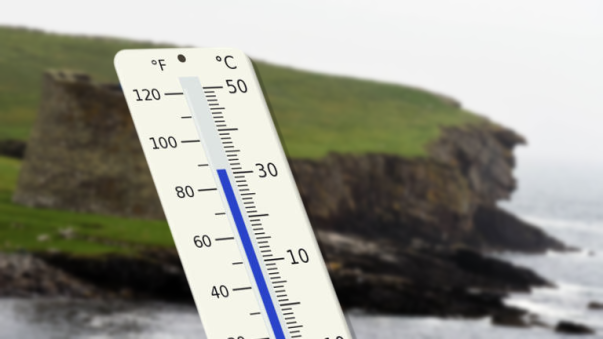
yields 31 °C
